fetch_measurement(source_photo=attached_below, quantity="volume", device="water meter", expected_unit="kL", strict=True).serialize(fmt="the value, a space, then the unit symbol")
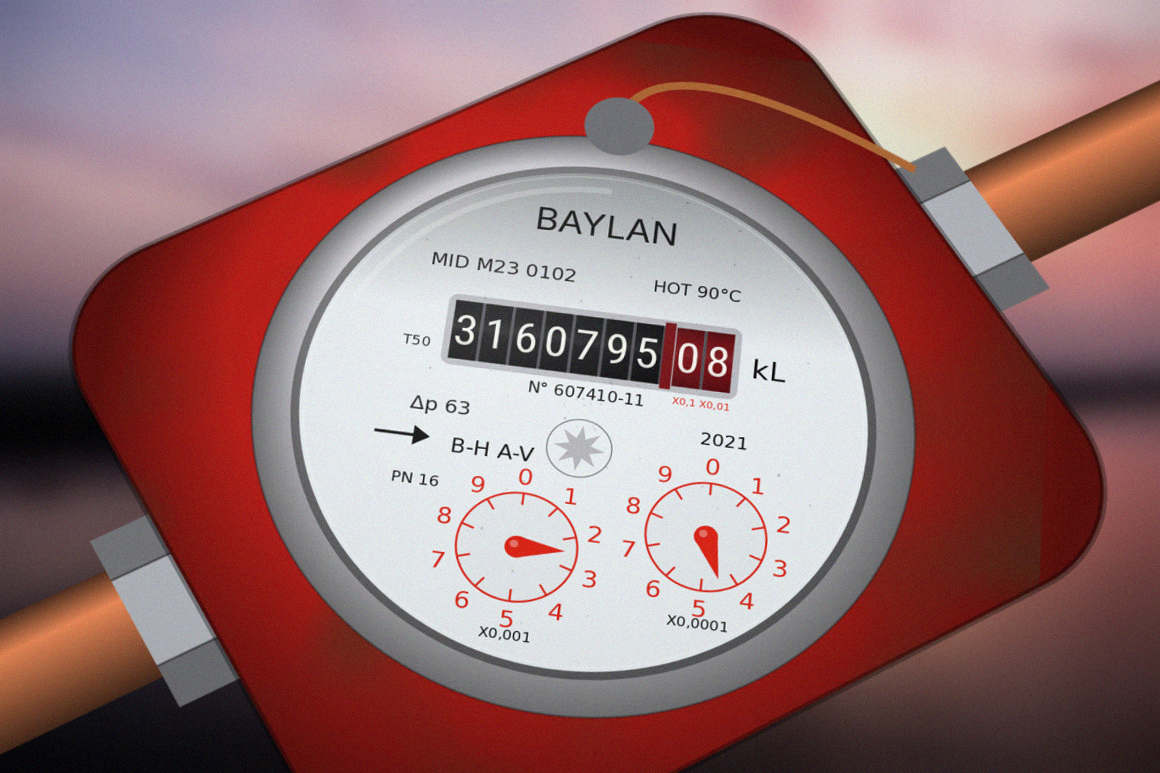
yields 3160795.0824 kL
